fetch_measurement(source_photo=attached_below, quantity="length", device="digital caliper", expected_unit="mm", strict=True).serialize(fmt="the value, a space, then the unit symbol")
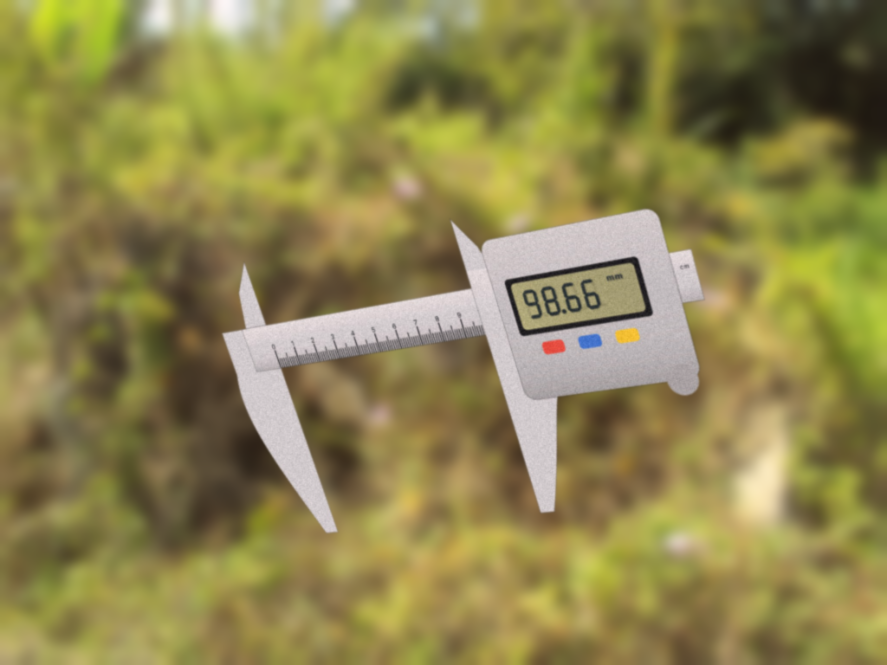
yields 98.66 mm
